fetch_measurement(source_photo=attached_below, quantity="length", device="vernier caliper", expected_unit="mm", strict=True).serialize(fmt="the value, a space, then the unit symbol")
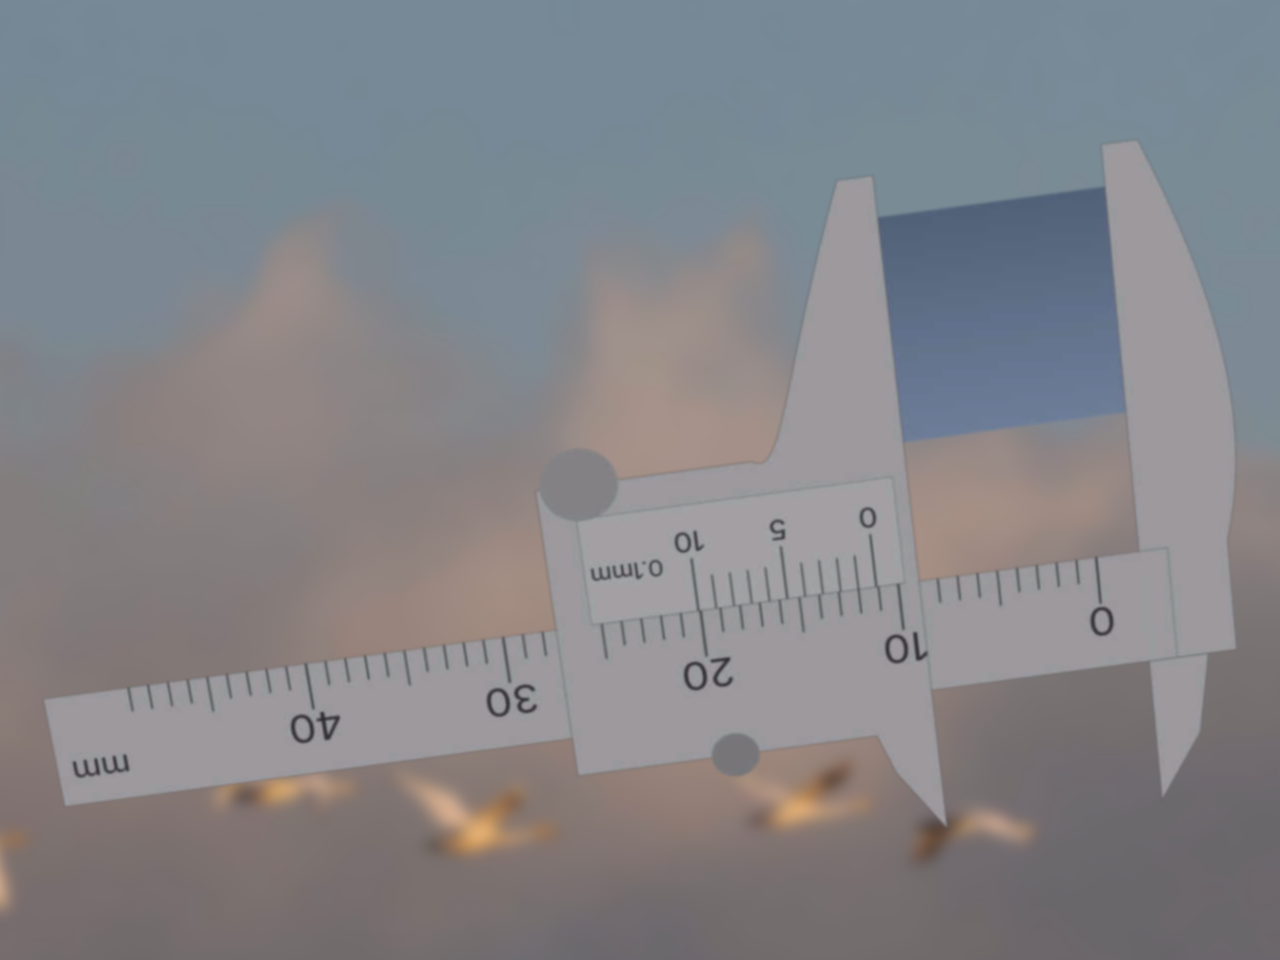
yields 11.1 mm
